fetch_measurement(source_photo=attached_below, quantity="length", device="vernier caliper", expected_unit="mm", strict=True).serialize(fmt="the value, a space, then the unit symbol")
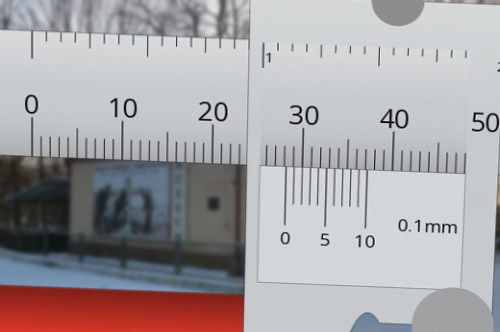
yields 28.2 mm
